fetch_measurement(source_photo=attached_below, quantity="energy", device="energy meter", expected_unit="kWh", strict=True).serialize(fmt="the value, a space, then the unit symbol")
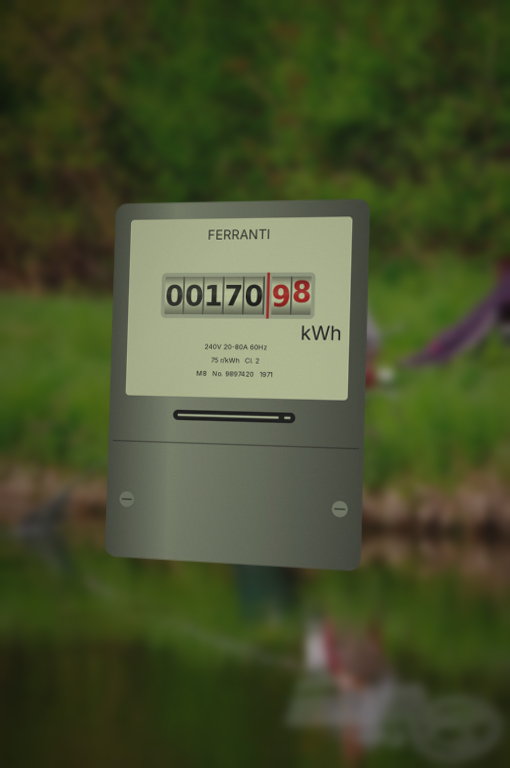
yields 170.98 kWh
